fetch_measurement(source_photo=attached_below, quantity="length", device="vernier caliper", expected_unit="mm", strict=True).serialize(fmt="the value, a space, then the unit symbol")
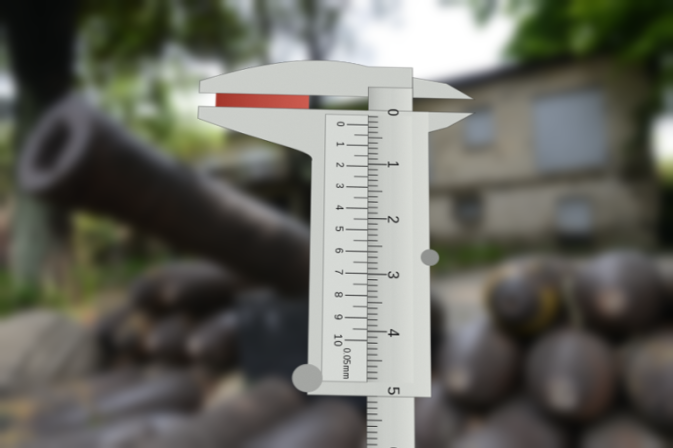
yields 2.6 mm
